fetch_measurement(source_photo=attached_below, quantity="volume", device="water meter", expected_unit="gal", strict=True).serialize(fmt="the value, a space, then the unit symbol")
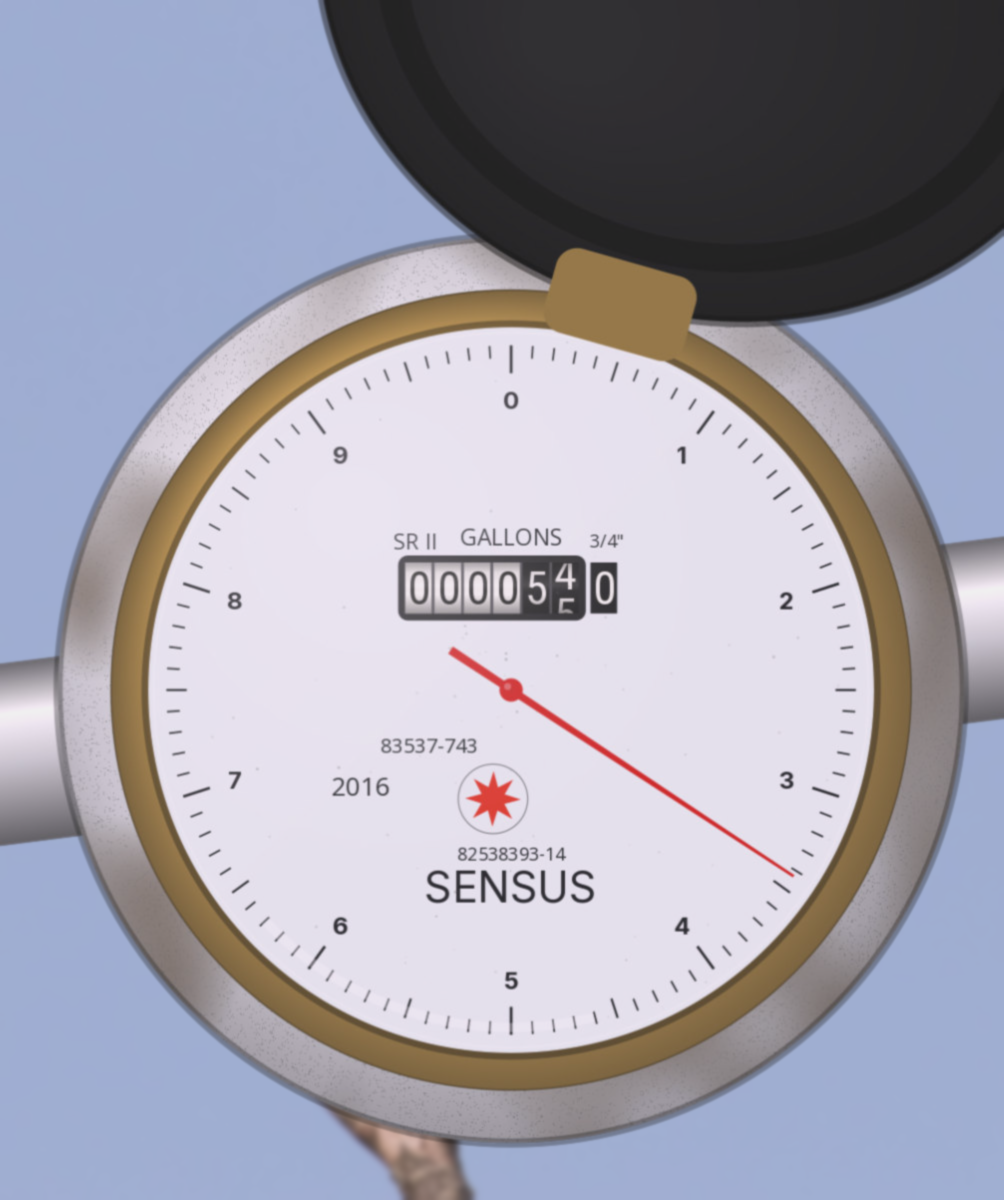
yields 543.4 gal
